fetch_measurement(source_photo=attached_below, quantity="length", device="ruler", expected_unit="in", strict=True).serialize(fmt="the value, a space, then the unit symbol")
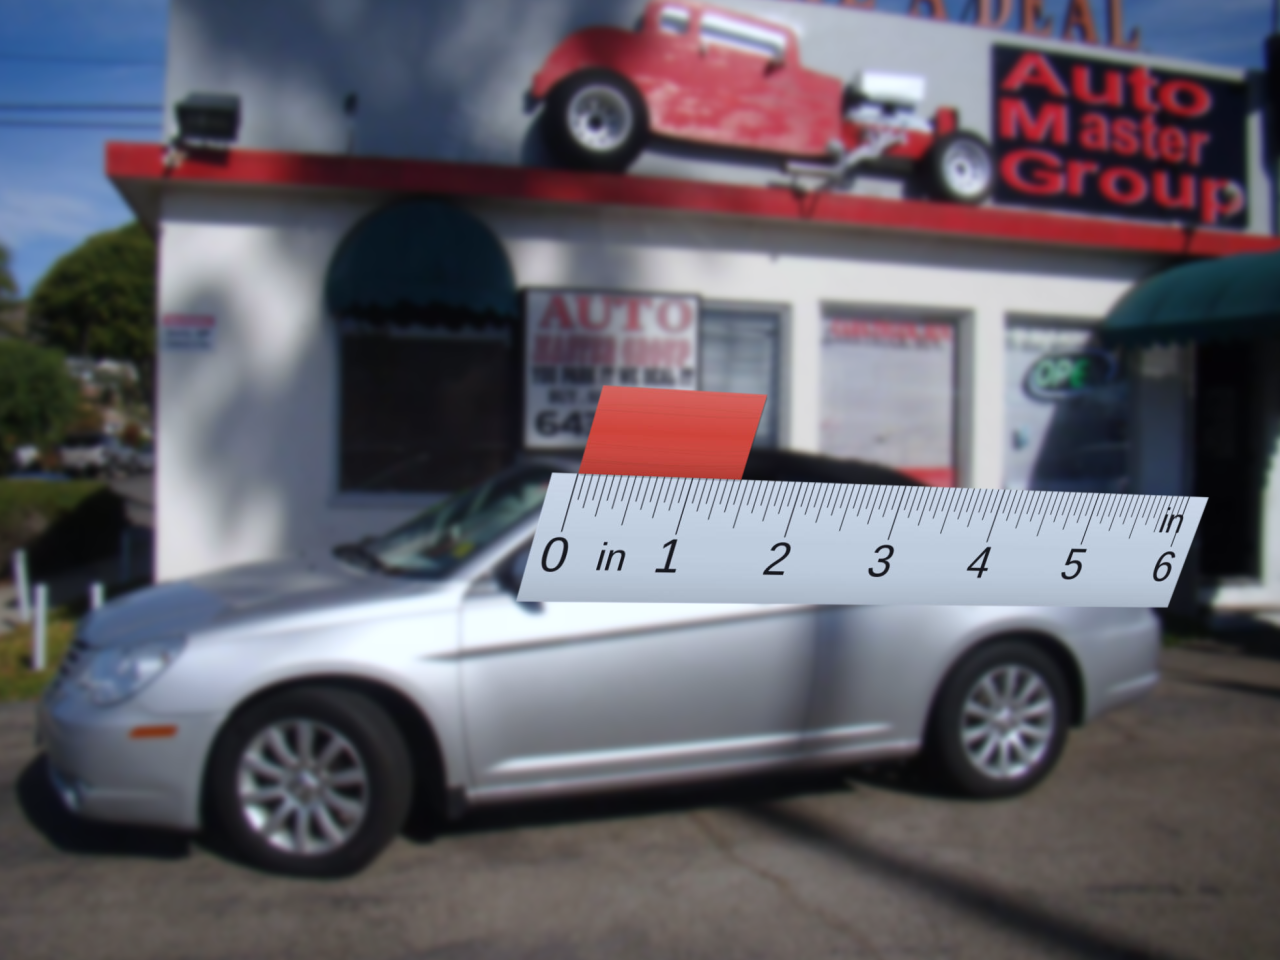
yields 1.4375 in
